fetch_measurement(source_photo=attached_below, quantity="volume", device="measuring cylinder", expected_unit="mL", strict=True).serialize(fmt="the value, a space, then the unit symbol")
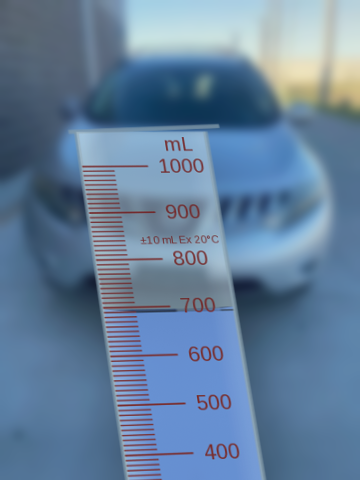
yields 690 mL
